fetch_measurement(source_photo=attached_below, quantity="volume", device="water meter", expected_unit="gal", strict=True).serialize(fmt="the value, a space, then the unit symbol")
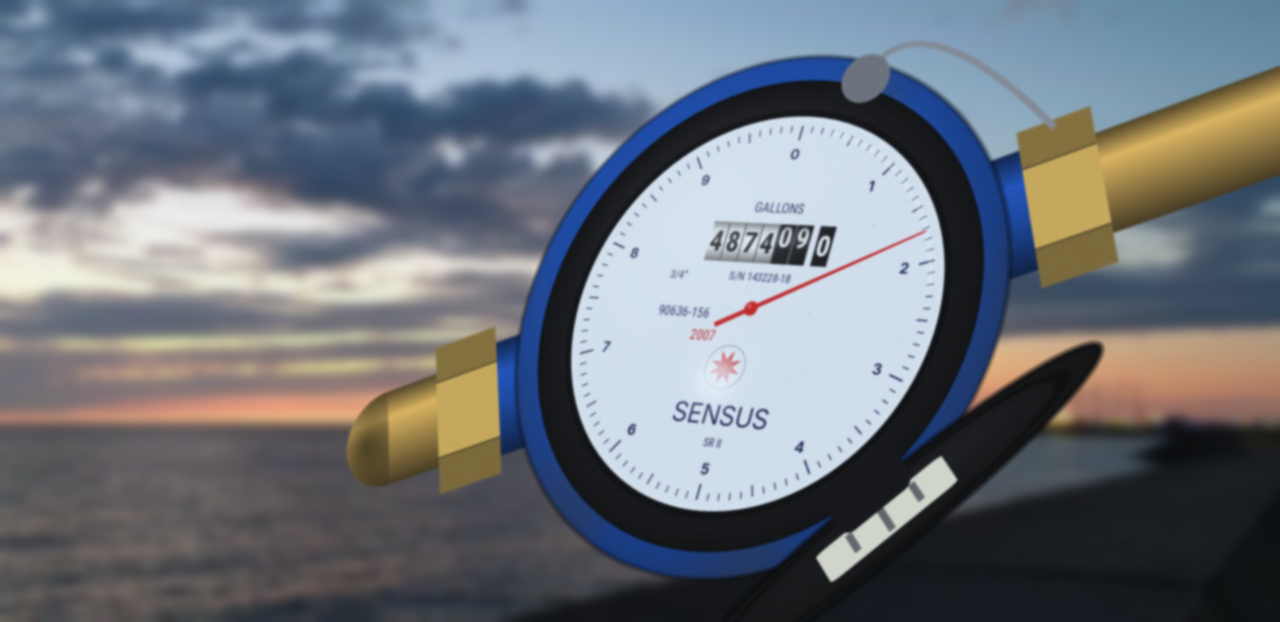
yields 4874091.7 gal
